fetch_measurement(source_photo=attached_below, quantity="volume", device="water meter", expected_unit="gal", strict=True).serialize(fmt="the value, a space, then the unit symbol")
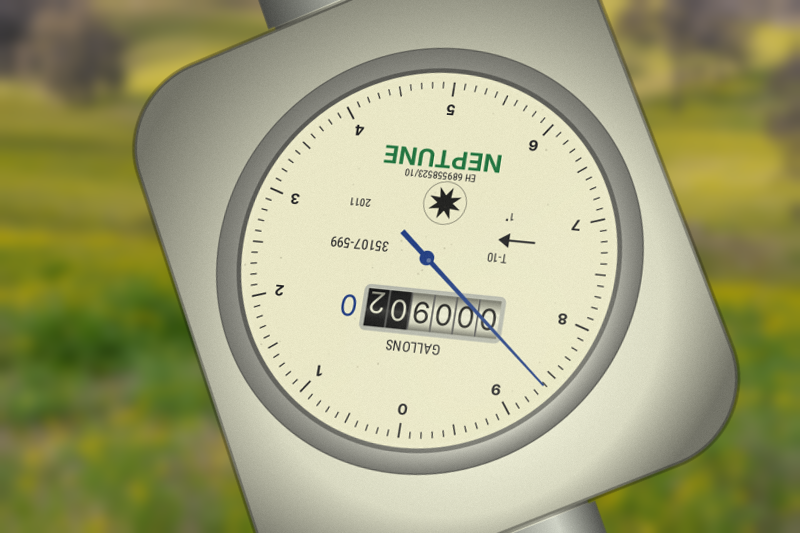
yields 9018.6 gal
